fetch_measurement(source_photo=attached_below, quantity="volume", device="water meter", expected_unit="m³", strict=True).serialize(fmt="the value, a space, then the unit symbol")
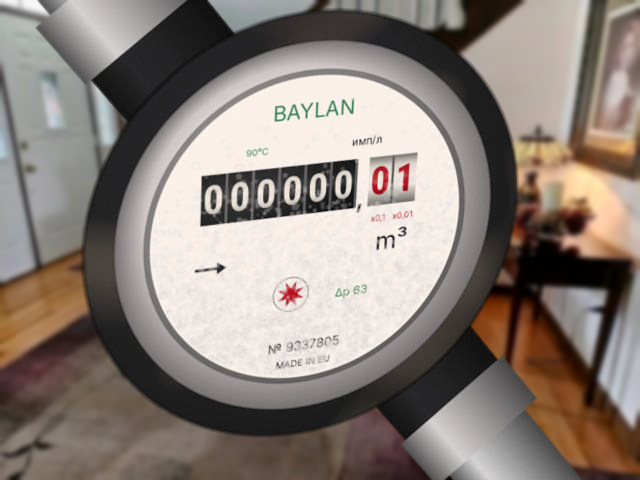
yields 0.01 m³
